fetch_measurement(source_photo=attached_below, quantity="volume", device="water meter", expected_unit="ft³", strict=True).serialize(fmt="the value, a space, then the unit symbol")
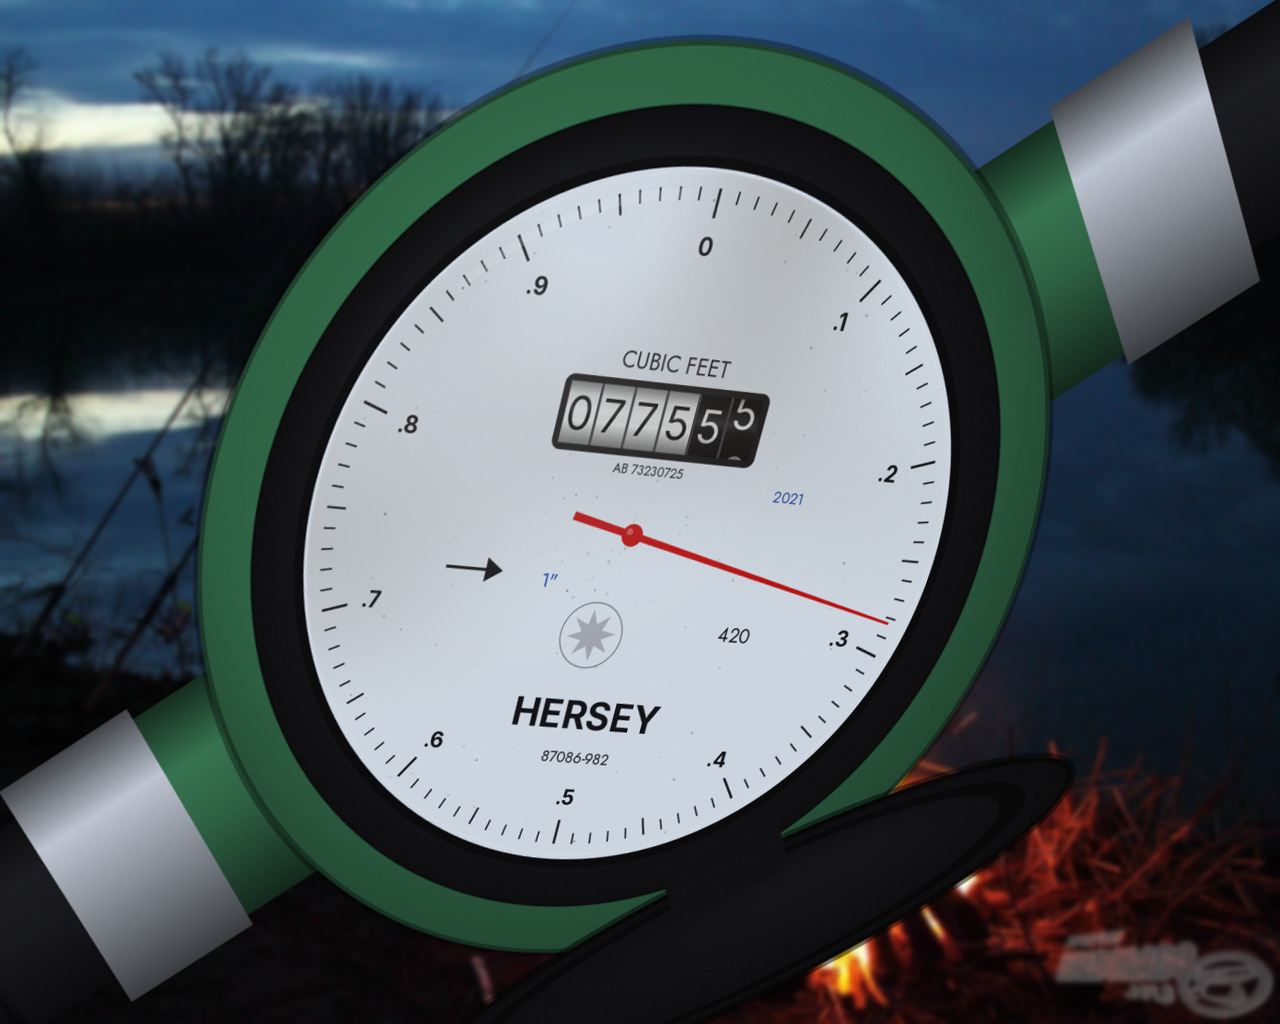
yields 77555.28 ft³
